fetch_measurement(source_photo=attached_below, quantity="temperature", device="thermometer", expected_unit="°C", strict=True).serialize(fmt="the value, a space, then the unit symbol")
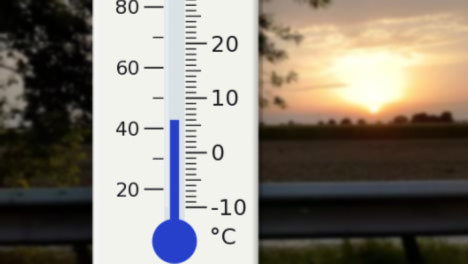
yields 6 °C
